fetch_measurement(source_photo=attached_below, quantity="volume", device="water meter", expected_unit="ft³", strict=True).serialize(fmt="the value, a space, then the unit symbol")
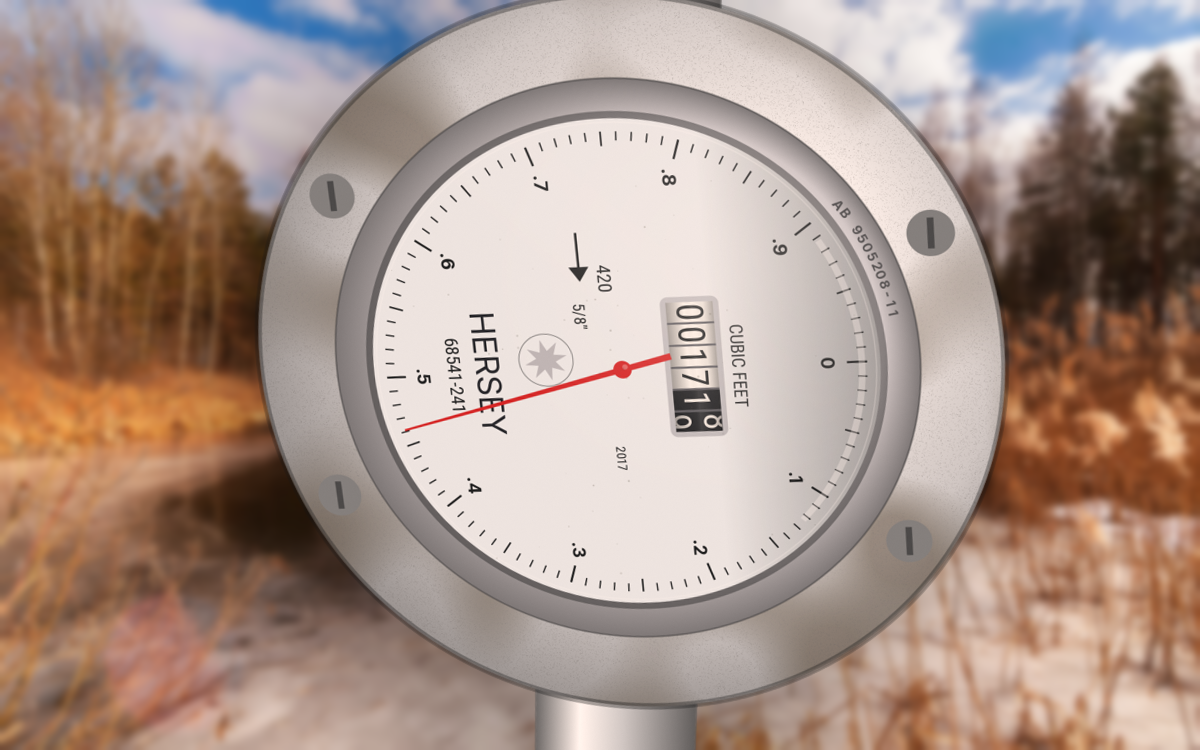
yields 1718.46 ft³
